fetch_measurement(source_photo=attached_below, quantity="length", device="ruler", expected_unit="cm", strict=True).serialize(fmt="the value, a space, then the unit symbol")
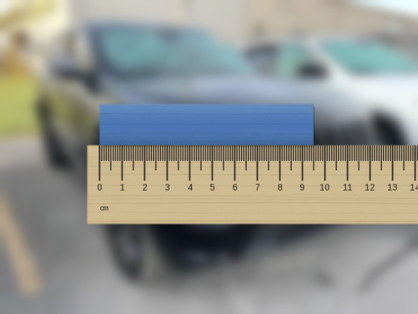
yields 9.5 cm
